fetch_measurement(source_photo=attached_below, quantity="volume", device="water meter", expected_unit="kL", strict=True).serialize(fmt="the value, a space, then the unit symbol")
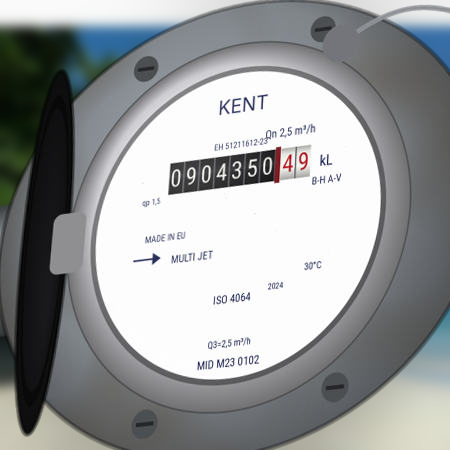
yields 904350.49 kL
